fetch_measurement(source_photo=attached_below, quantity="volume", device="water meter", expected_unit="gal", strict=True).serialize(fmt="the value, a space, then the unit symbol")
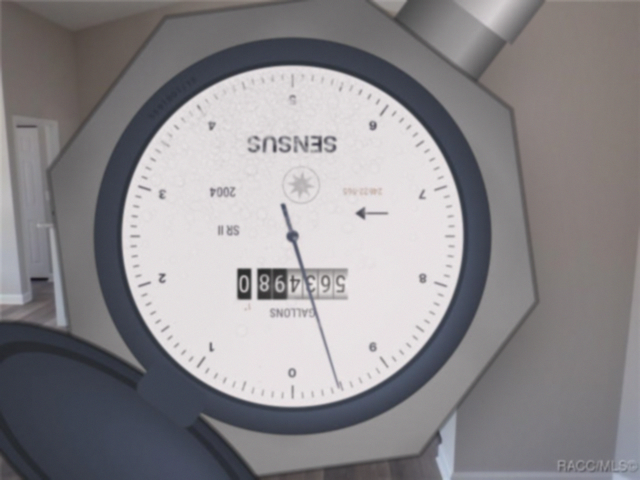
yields 5634979.5 gal
